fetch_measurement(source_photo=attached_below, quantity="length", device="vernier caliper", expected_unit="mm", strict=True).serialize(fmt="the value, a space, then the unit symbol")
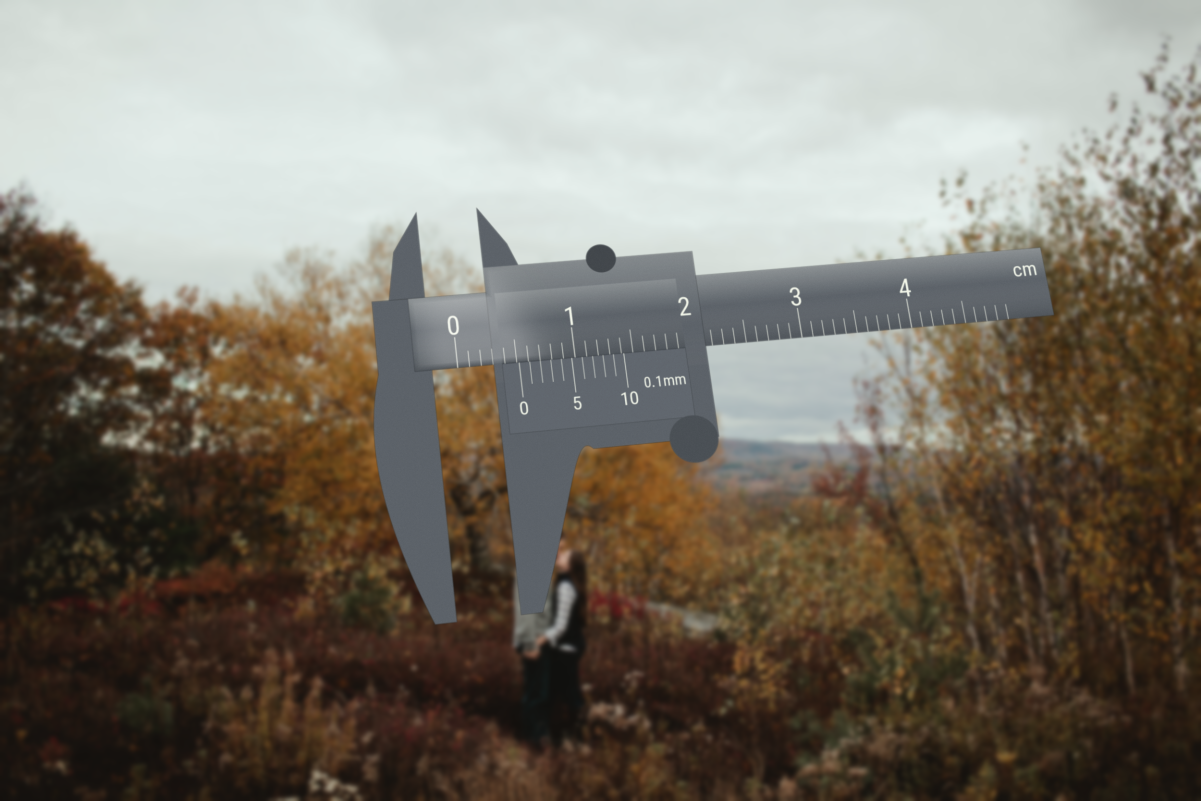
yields 5.2 mm
